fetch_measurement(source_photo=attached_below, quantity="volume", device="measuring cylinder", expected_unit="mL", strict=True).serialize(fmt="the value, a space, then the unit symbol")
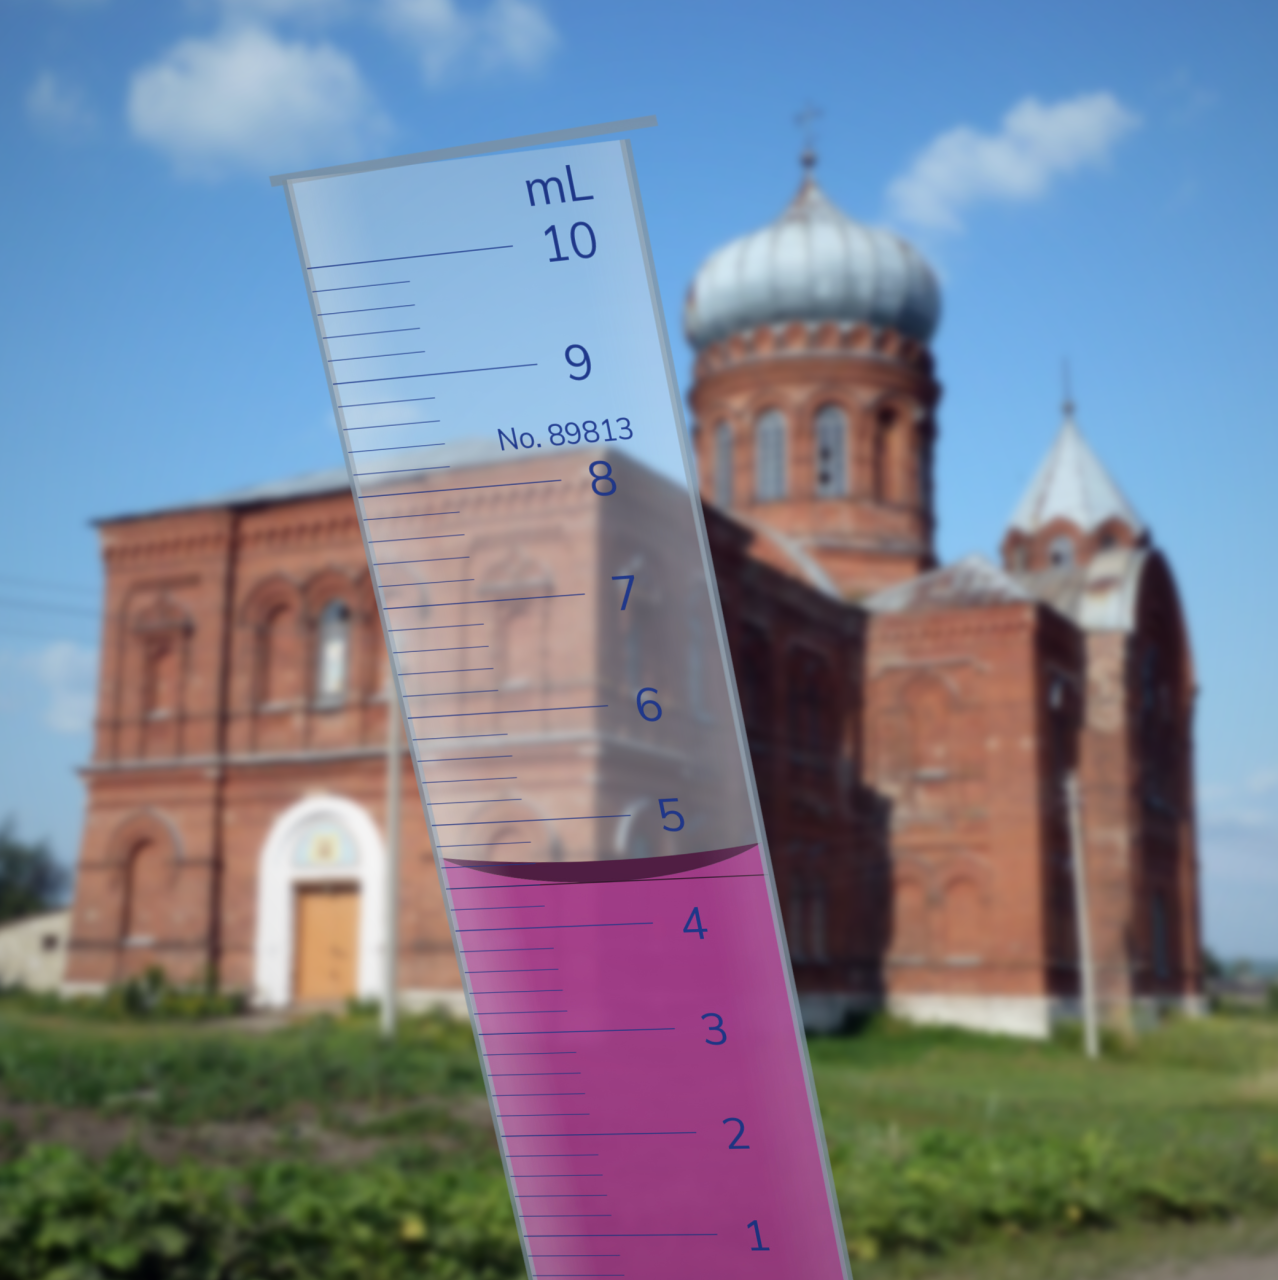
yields 4.4 mL
